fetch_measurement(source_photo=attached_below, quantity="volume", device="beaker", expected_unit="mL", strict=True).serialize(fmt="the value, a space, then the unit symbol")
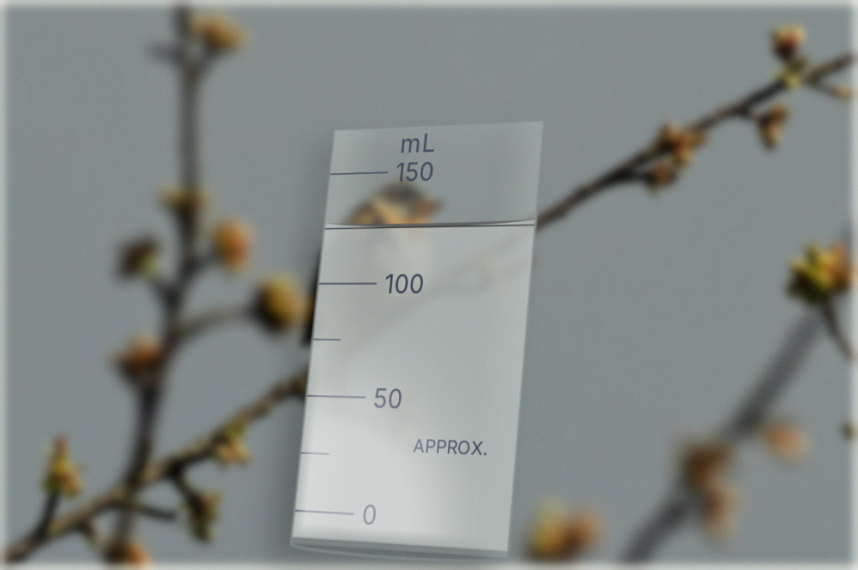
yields 125 mL
